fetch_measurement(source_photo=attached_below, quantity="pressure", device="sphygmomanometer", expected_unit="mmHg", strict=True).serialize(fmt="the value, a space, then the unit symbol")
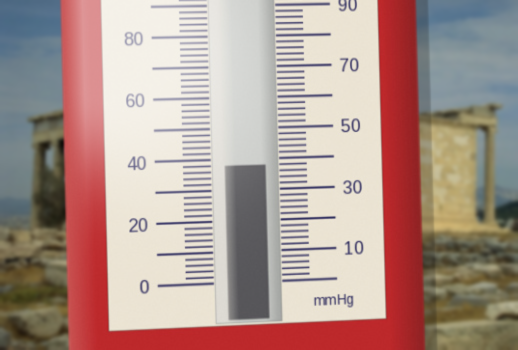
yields 38 mmHg
